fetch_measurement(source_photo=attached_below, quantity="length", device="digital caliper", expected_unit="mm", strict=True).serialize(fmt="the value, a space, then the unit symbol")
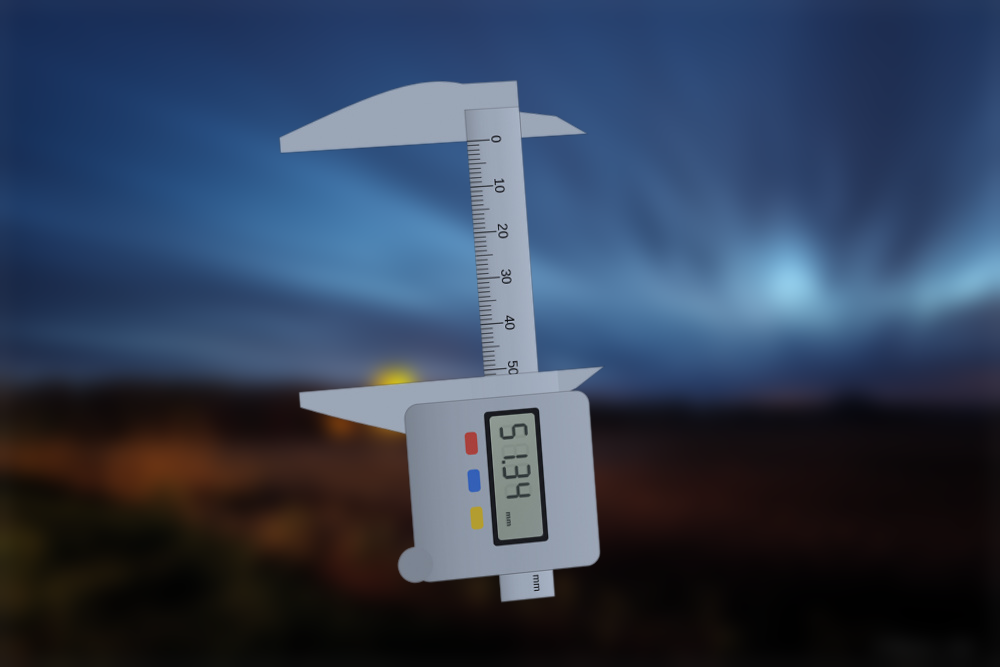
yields 51.34 mm
